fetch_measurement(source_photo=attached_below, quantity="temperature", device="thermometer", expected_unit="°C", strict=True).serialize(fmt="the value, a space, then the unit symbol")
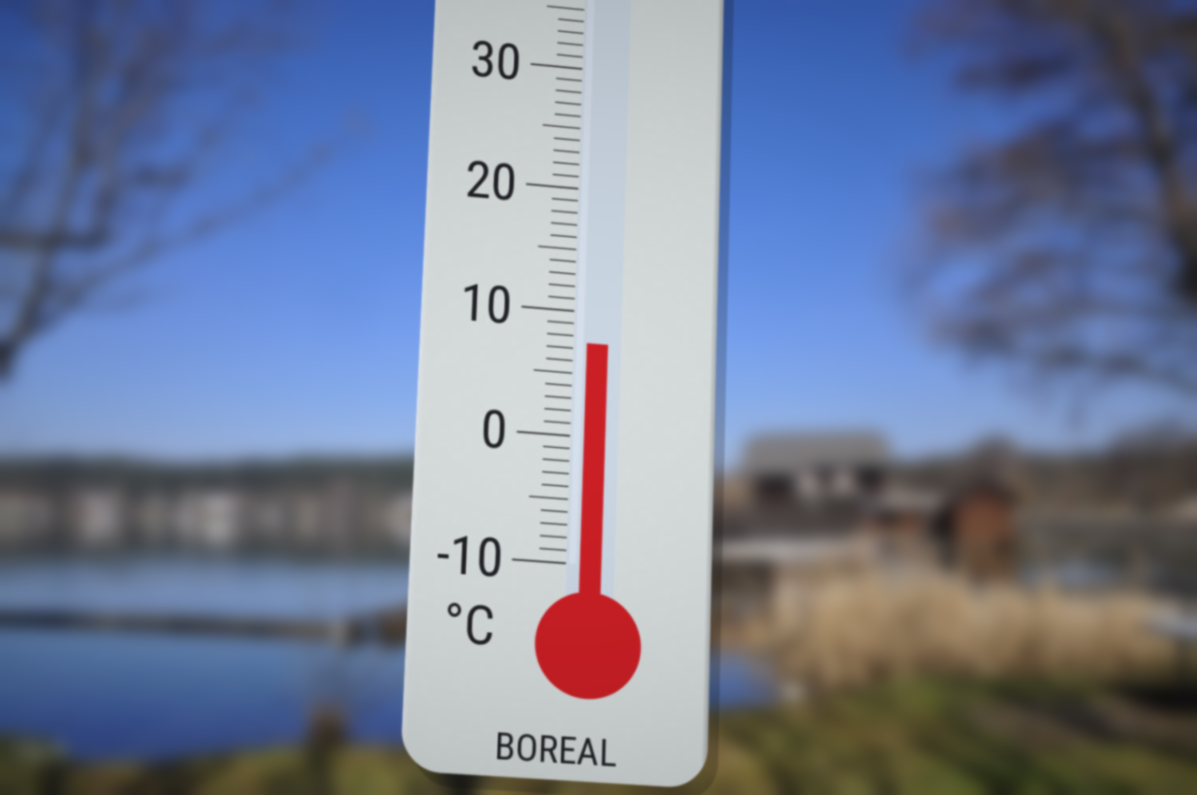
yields 7.5 °C
